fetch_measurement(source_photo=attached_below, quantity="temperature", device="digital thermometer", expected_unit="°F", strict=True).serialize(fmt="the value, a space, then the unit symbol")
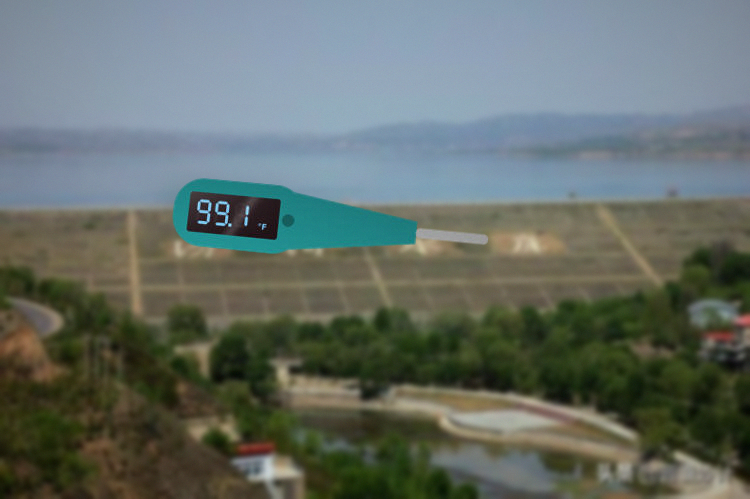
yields 99.1 °F
